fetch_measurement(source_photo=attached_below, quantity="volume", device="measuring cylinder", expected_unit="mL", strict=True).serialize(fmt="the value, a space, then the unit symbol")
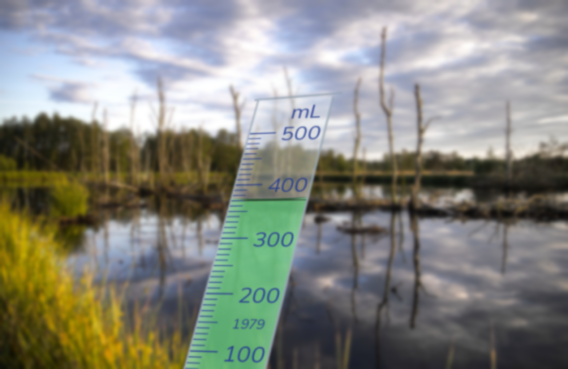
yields 370 mL
